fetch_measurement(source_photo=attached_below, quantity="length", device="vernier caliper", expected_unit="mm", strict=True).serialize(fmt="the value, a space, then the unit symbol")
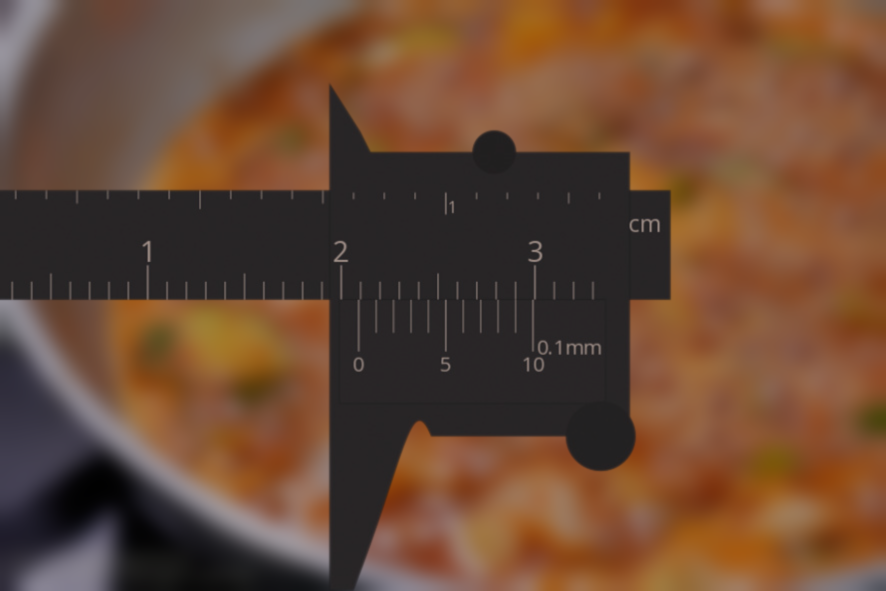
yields 20.9 mm
